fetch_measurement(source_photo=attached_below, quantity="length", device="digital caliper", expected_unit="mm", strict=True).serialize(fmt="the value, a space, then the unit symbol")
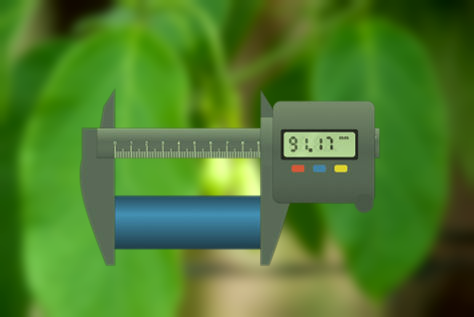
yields 91.17 mm
